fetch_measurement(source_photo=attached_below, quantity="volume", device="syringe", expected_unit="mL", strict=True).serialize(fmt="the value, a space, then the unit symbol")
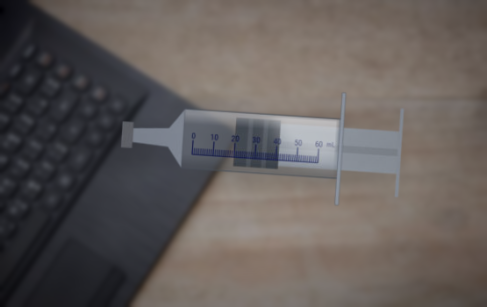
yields 20 mL
